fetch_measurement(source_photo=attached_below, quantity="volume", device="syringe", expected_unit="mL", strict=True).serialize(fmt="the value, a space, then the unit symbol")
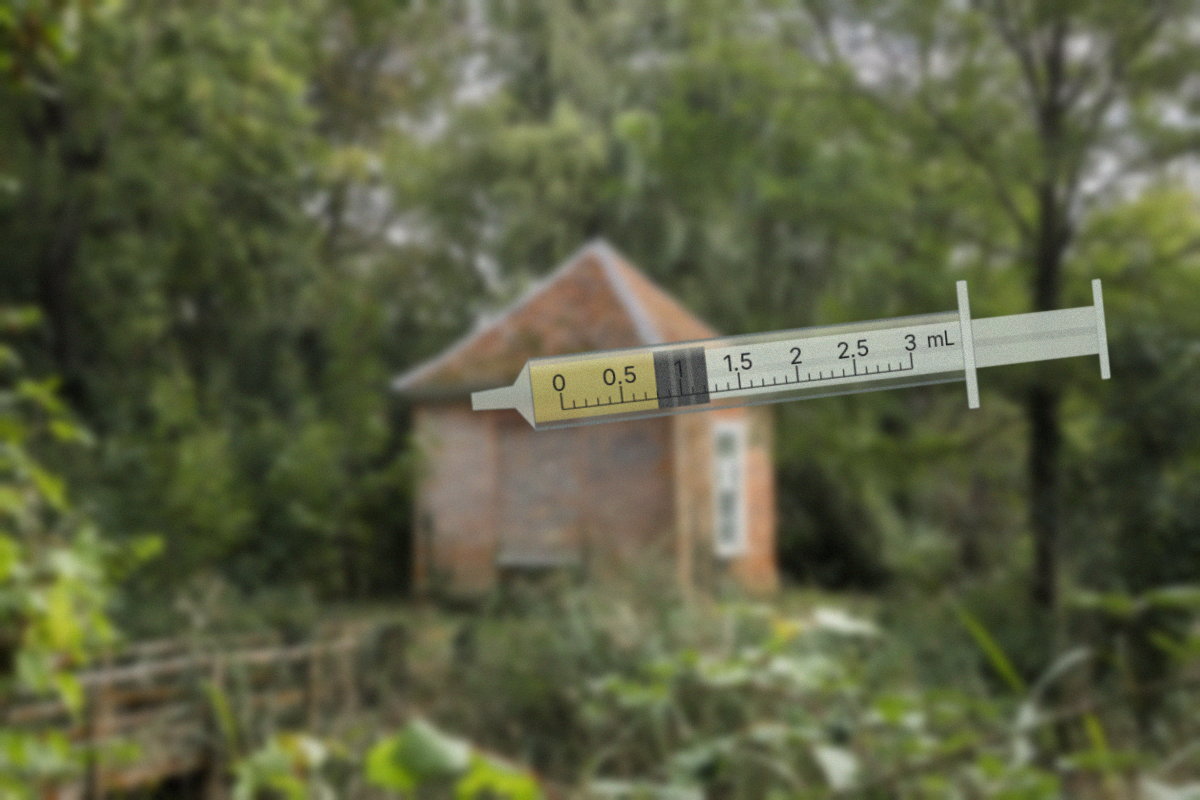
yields 0.8 mL
